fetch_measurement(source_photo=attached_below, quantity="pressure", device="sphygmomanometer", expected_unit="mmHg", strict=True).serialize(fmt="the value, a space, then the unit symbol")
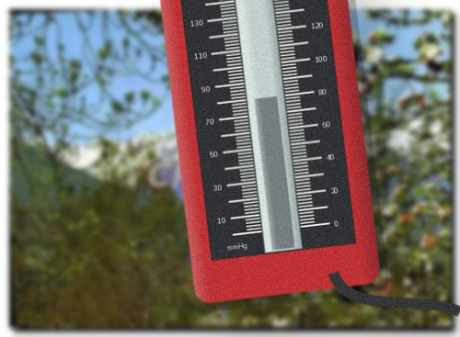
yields 80 mmHg
